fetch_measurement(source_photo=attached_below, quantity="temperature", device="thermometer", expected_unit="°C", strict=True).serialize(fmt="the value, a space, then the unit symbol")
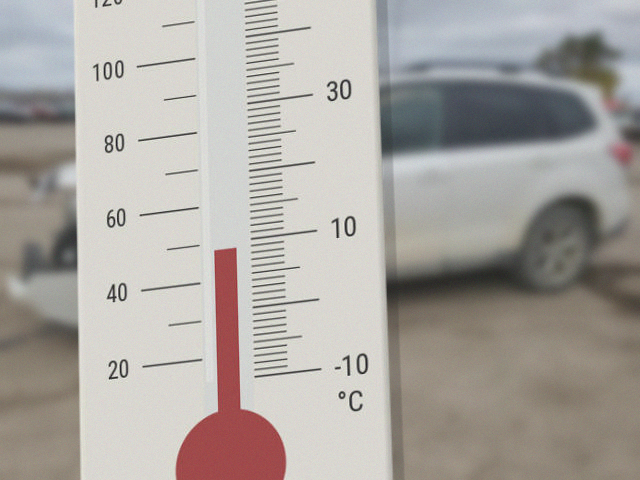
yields 9 °C
